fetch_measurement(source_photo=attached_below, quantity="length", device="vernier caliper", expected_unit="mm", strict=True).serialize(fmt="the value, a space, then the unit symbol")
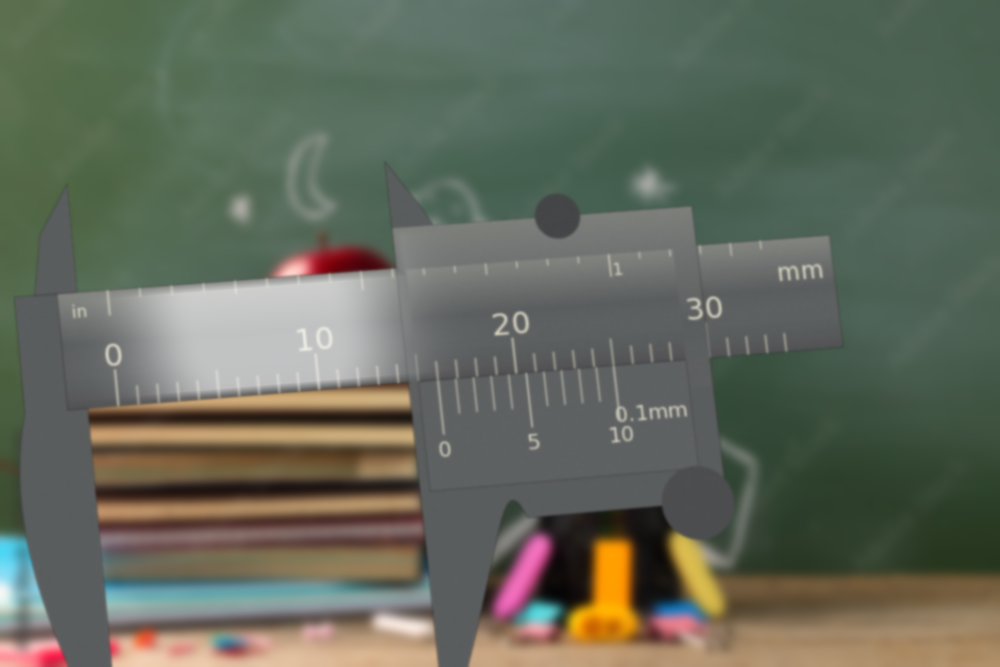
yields 16.0 mm
